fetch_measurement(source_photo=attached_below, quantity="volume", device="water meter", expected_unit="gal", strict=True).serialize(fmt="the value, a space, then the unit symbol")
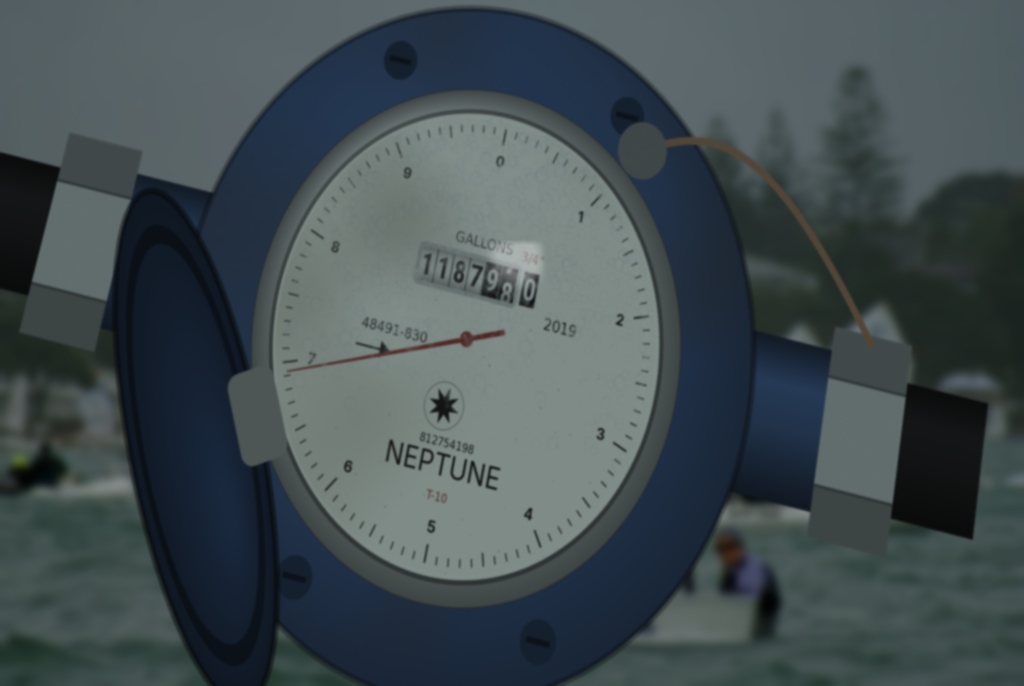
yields 1187976.9 gal
